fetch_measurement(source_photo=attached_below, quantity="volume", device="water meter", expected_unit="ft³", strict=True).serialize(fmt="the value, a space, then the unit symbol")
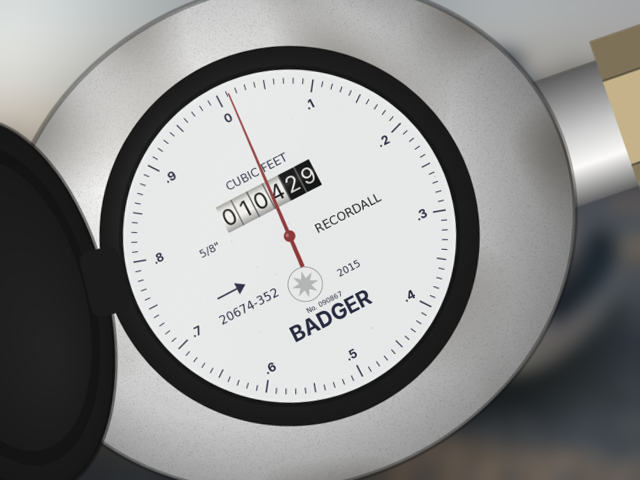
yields 10429.01 ft³
